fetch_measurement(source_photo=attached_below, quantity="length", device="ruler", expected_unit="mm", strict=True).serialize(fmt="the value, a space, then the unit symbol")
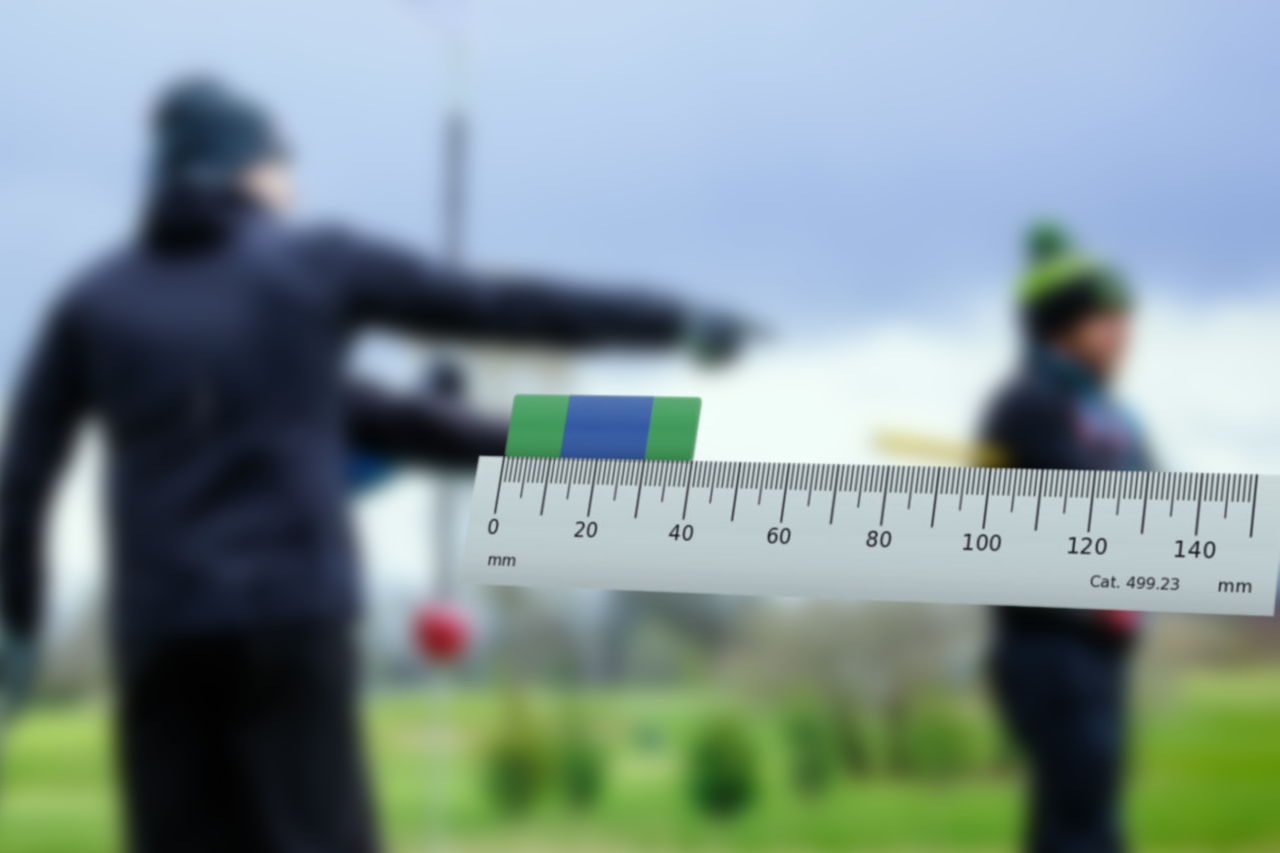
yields 40 mm
